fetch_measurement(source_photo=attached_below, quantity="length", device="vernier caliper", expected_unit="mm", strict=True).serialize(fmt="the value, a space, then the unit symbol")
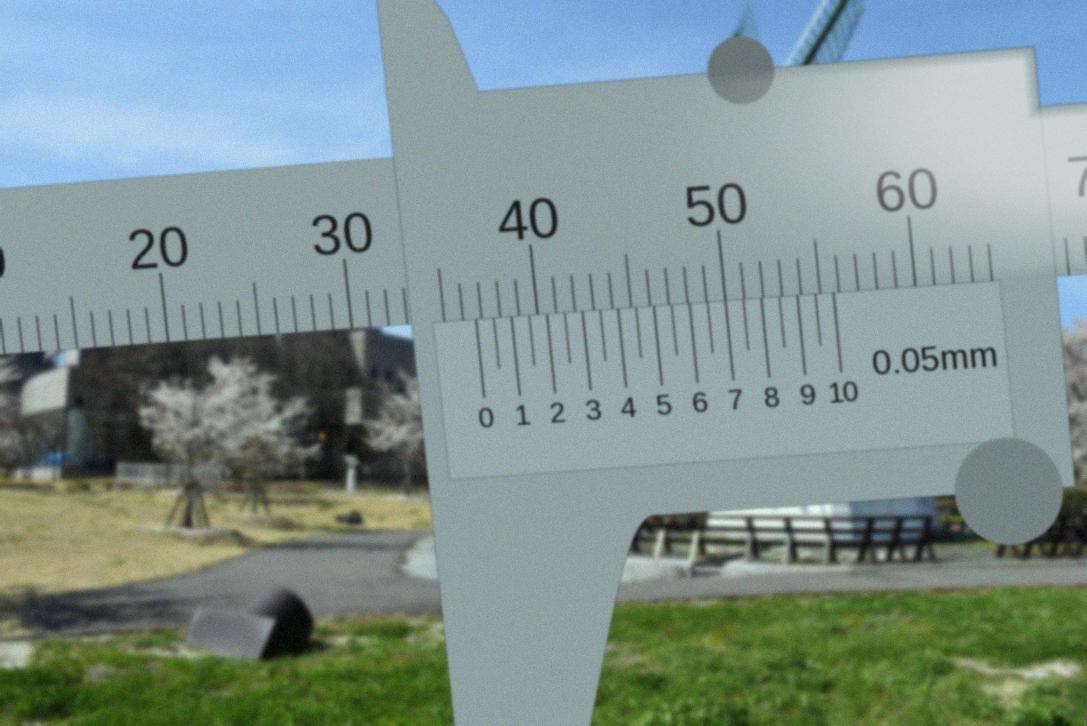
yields 36.7 mm
